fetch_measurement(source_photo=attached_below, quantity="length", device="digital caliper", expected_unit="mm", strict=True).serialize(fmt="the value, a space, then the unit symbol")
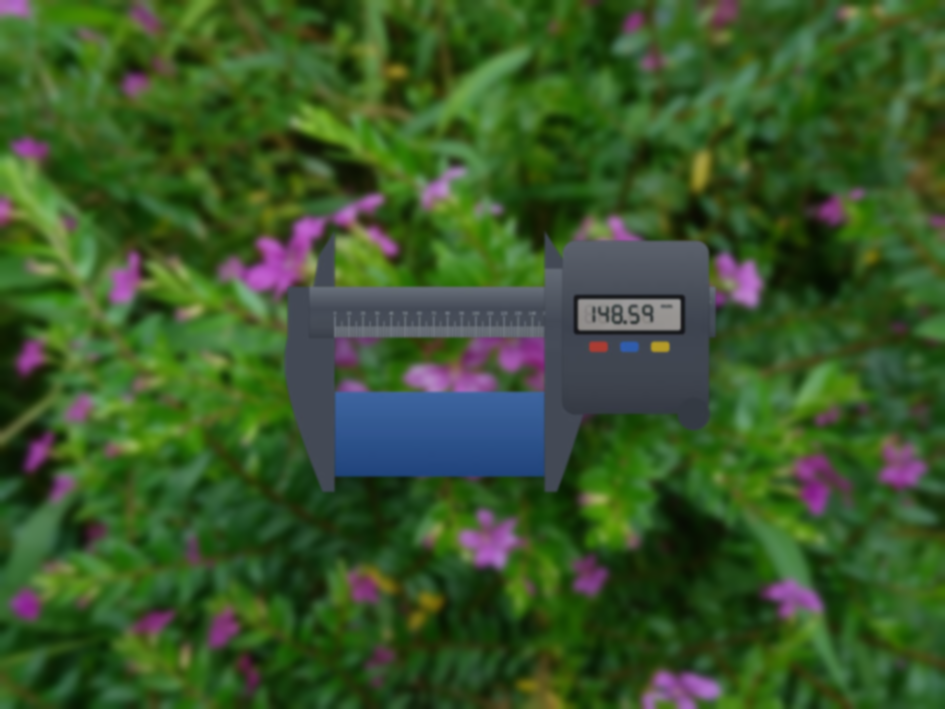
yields 148.59 mm
